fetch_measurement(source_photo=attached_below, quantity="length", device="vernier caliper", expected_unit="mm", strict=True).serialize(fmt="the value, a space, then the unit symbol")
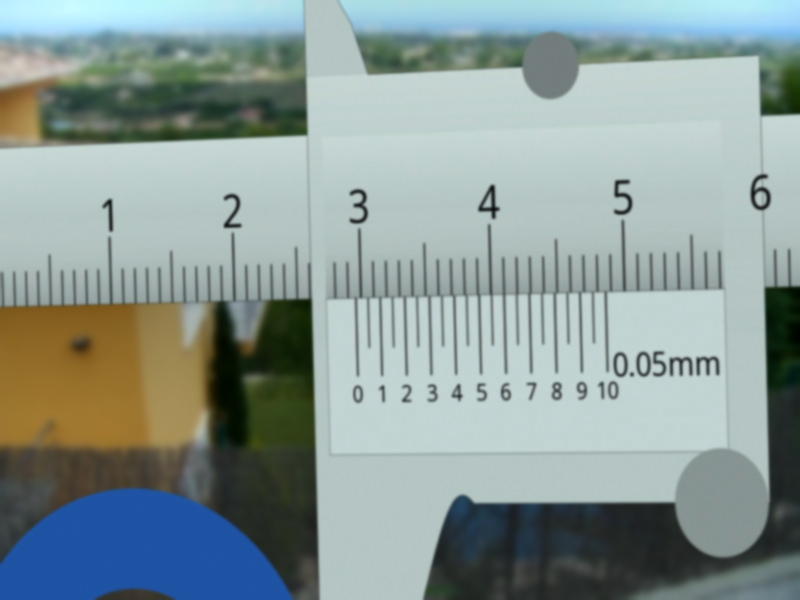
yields 29.6 mm
